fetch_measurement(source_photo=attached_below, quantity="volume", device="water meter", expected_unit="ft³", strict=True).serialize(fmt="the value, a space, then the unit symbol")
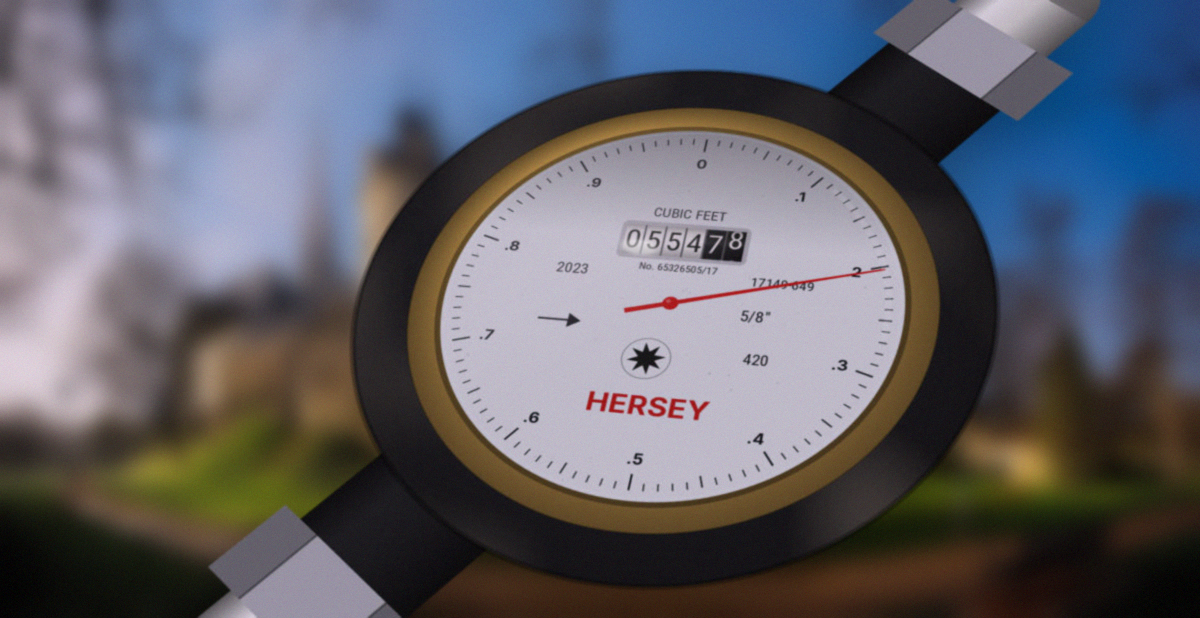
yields 55478.20 ft³
